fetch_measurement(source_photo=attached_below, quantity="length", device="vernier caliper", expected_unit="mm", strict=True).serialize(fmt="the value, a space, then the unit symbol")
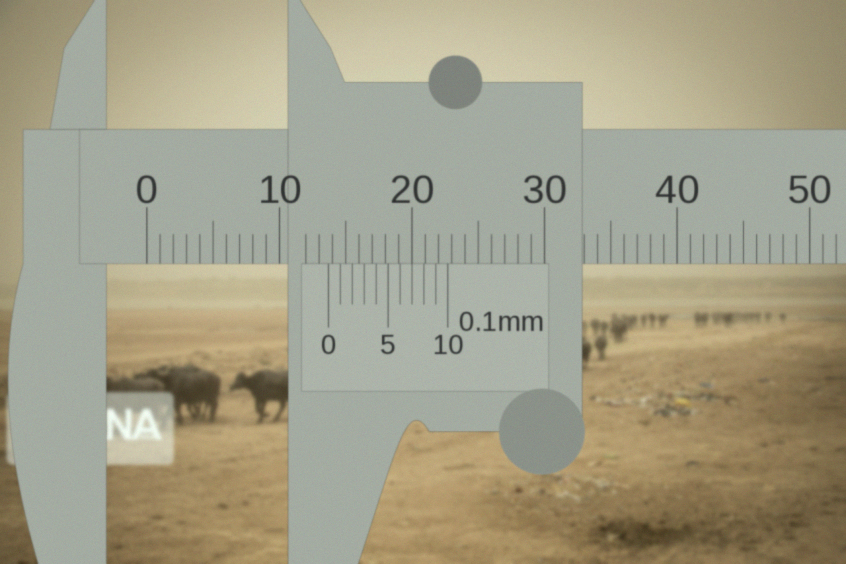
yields 13.7 mm
